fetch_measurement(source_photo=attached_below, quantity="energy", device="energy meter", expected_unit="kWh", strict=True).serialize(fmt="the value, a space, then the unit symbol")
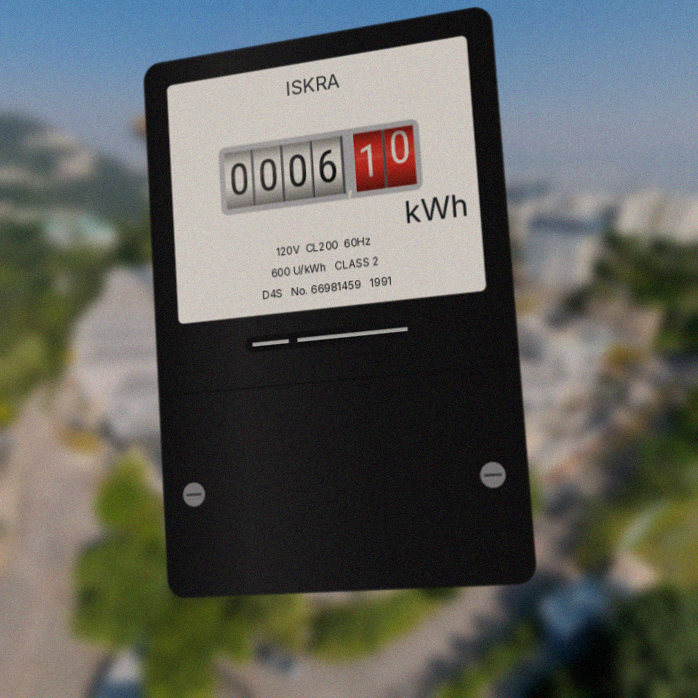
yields 6.10 kWh
